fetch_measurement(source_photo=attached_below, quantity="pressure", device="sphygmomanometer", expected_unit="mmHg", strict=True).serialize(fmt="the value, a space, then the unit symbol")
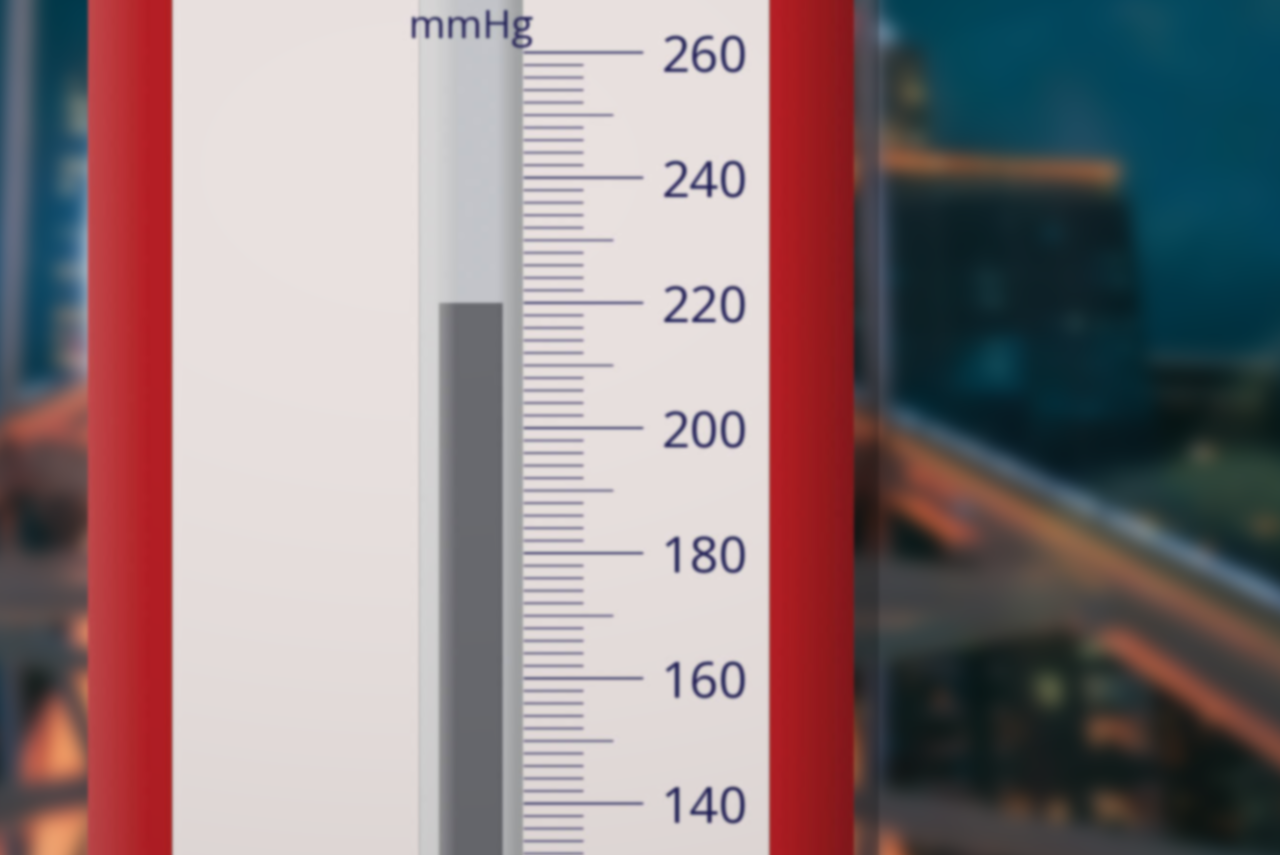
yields 220 mmHg
